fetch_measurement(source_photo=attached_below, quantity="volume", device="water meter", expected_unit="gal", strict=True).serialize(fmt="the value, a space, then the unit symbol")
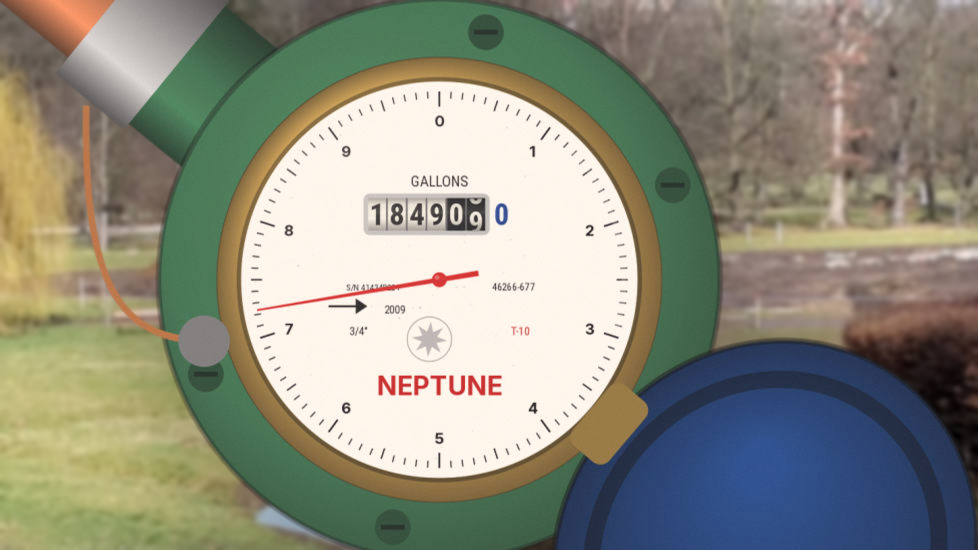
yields 1849087.2 gal
